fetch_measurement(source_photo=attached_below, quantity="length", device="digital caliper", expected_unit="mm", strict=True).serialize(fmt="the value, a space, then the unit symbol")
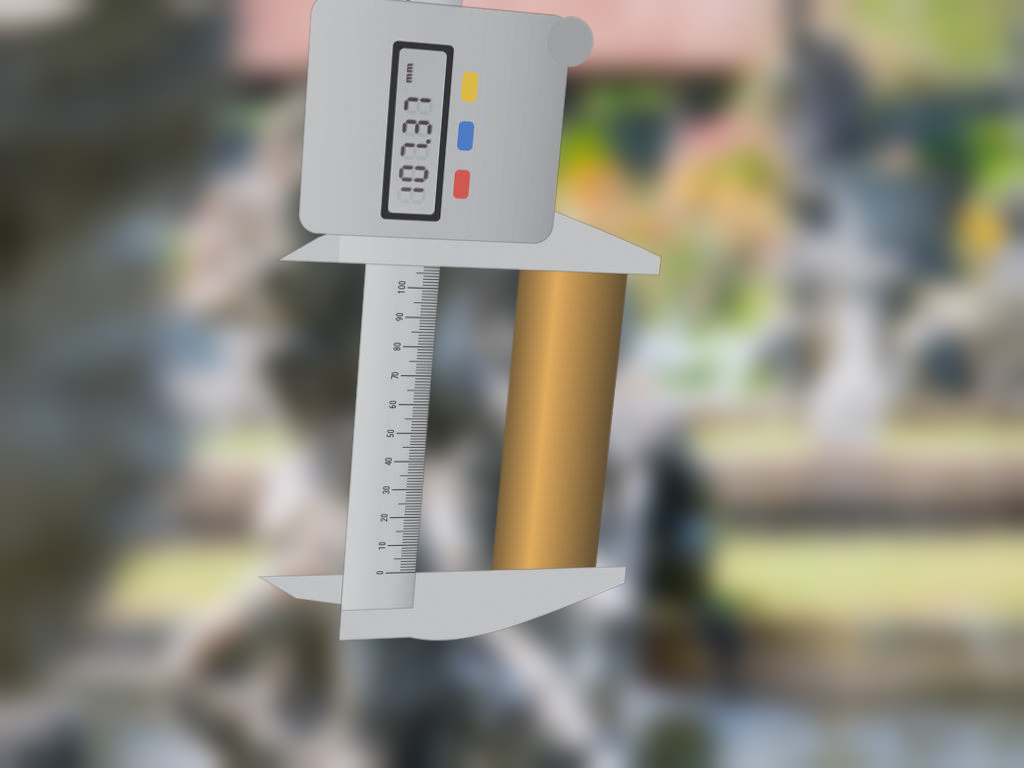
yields 107.37 mm
